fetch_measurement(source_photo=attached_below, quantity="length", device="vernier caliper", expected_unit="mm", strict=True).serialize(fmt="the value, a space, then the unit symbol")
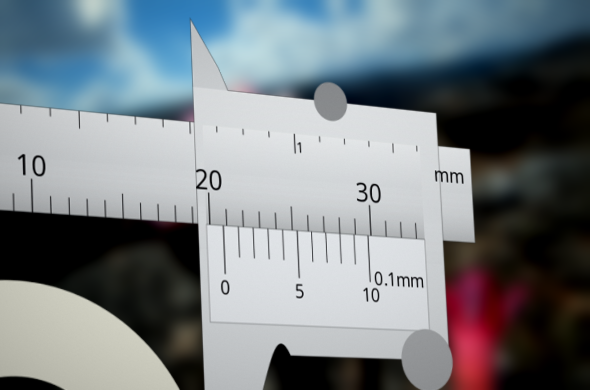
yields 20.8 mm
